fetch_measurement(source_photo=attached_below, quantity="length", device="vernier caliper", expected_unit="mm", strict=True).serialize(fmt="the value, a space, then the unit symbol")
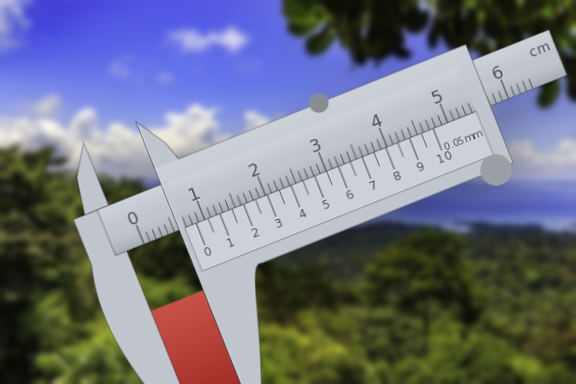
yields 8.6 mm
